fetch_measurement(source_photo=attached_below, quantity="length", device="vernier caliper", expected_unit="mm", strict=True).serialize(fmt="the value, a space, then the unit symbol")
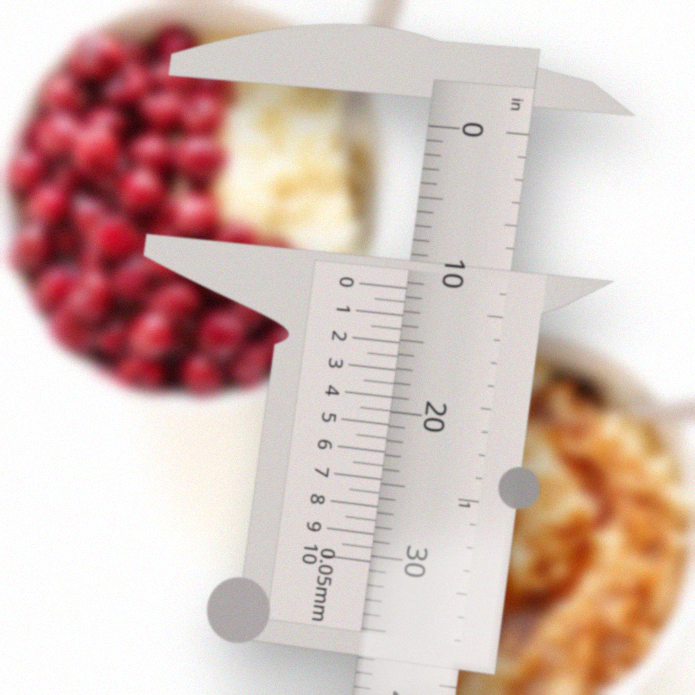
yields 11.4 mm
